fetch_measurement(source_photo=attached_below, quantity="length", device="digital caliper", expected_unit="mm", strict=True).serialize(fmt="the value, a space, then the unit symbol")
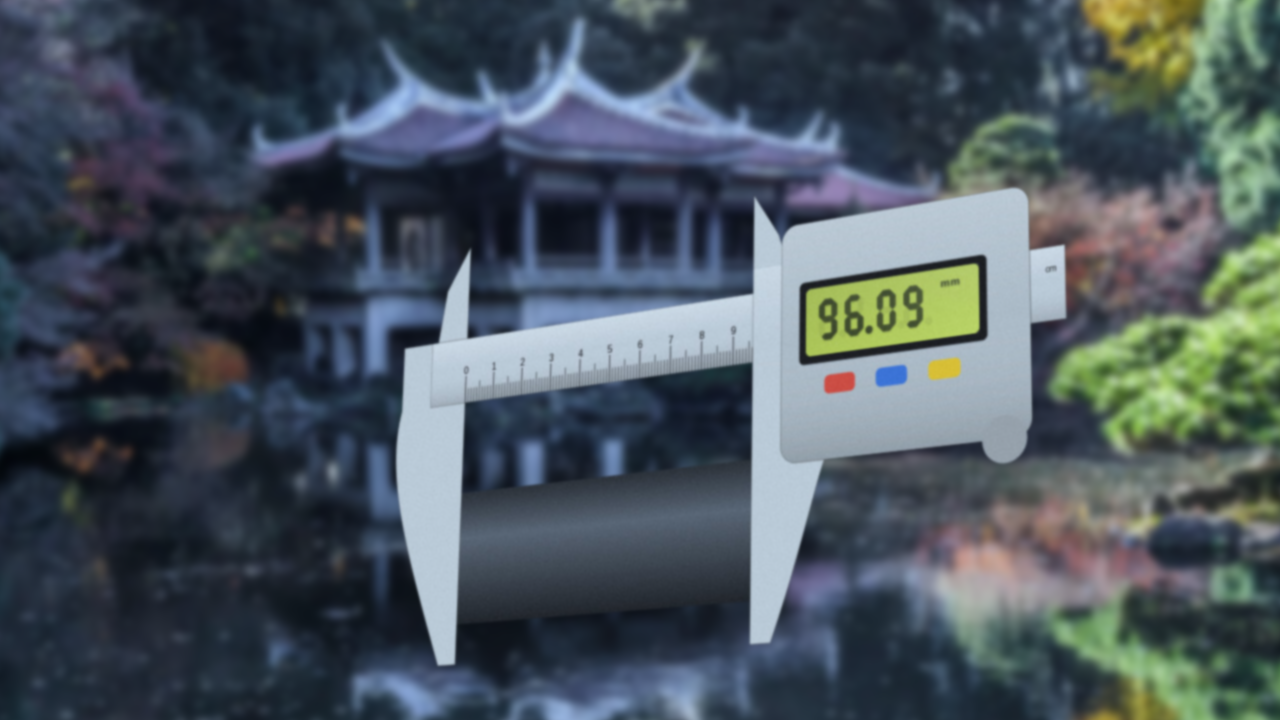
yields 96.09 mm
